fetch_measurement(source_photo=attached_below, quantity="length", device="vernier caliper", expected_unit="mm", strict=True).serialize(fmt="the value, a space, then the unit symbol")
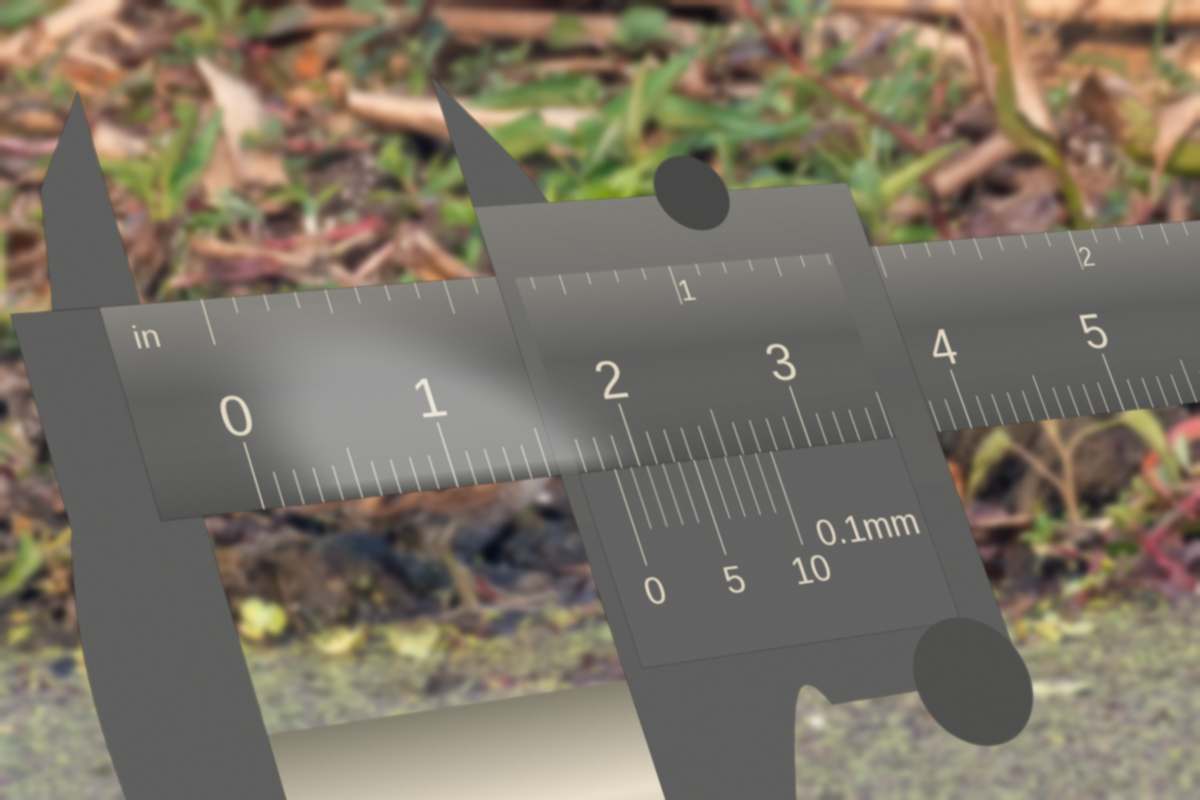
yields 18.6 mm
